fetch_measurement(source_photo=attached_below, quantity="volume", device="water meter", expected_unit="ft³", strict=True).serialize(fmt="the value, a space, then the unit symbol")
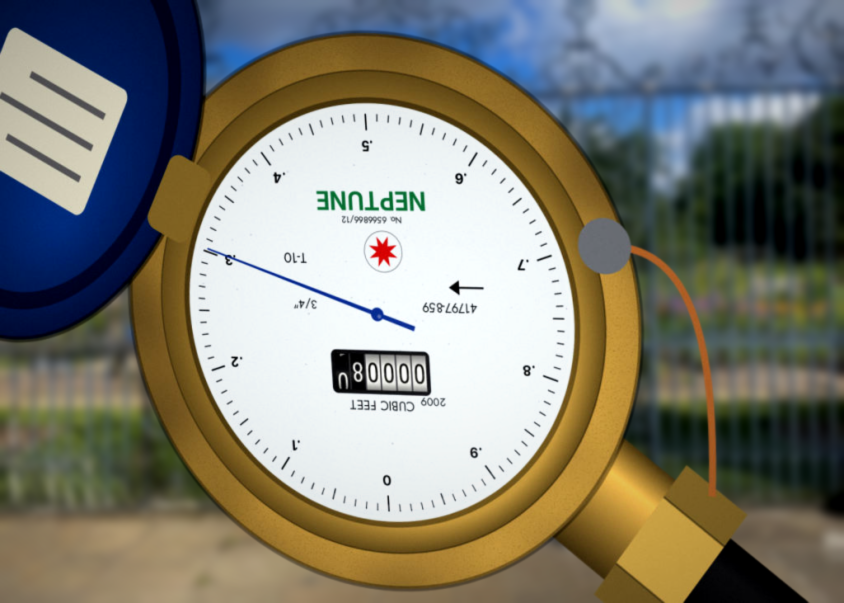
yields 80.30 ft³
